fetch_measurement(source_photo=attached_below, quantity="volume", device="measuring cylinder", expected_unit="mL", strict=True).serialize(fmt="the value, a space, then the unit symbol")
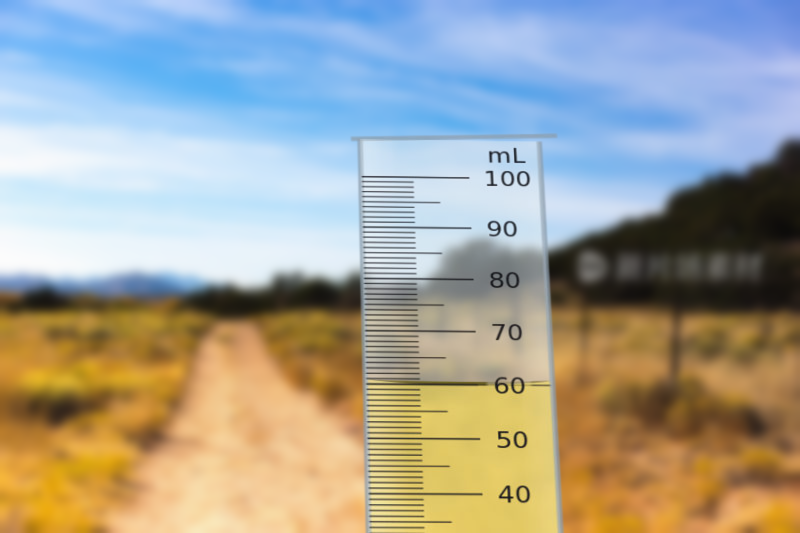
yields 60 mL
